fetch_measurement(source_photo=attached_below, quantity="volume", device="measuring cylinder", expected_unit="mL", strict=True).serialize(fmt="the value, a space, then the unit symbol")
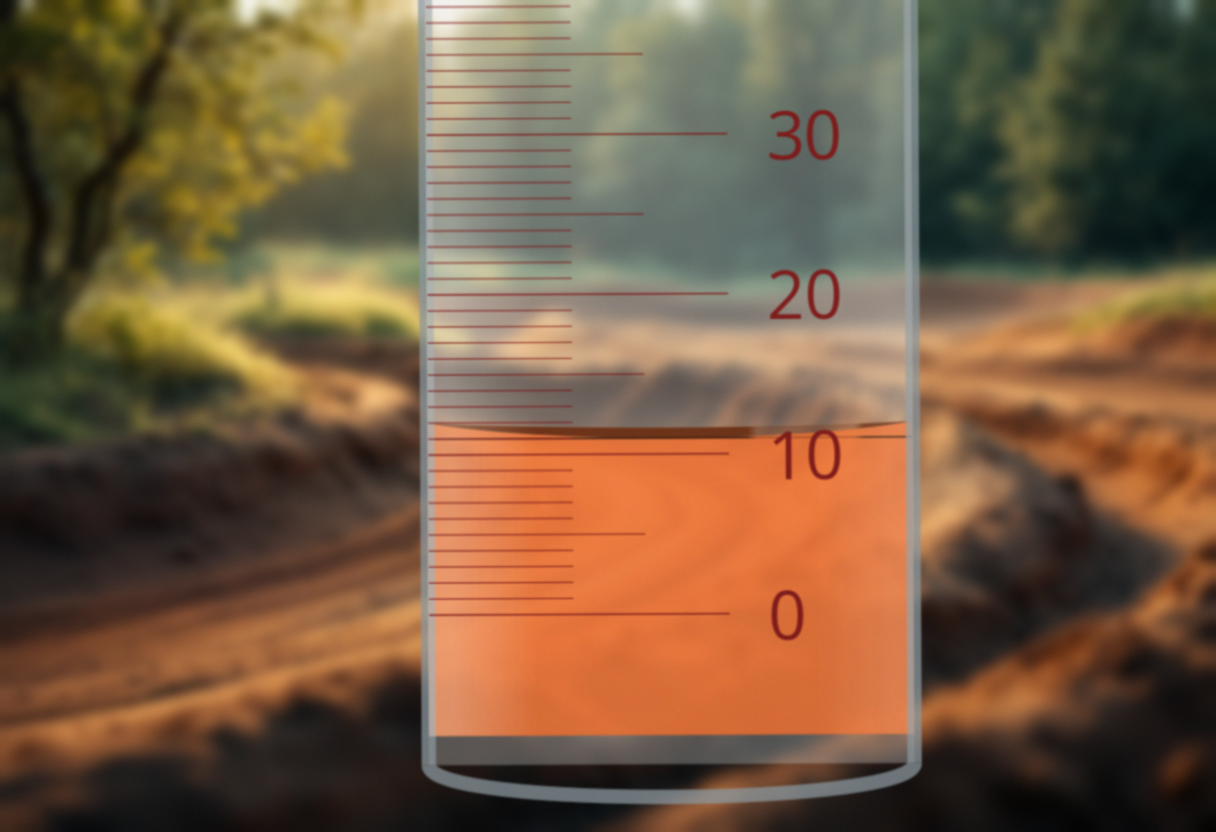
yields 11 mL
